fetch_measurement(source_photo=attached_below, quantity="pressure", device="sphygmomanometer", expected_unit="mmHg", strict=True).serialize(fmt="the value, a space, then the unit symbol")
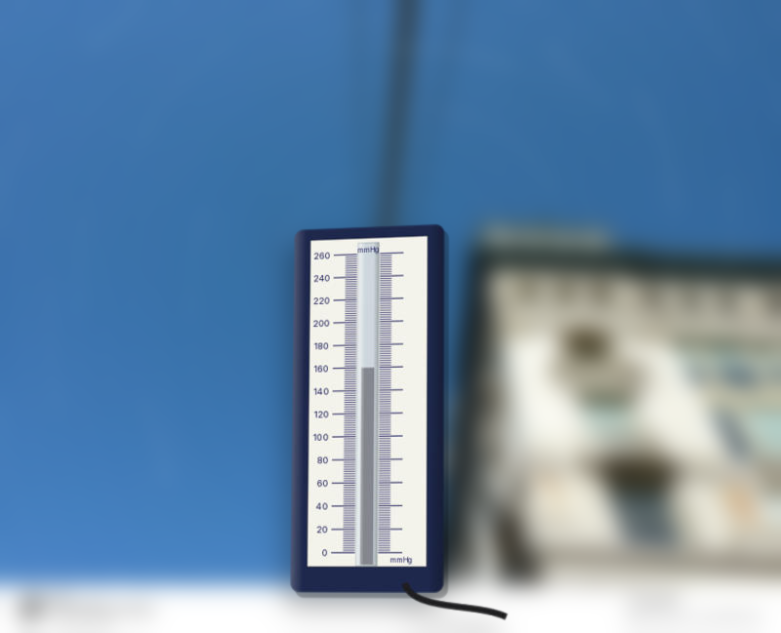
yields 160 mmHg
